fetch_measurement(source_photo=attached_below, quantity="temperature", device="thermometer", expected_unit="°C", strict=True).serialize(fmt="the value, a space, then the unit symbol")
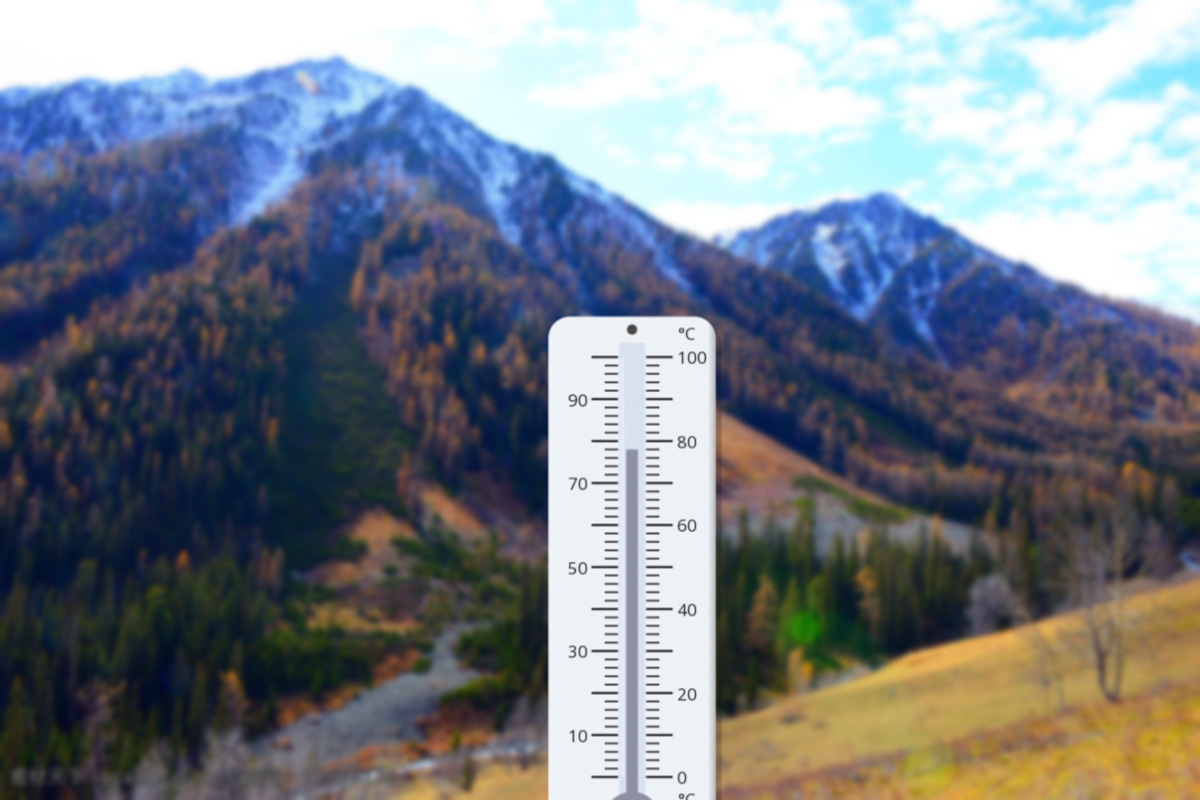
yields 78 °C
